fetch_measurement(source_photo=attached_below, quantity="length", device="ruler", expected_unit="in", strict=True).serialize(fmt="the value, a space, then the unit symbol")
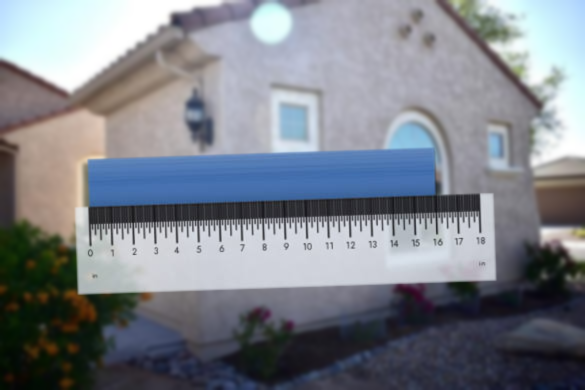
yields 16 in
